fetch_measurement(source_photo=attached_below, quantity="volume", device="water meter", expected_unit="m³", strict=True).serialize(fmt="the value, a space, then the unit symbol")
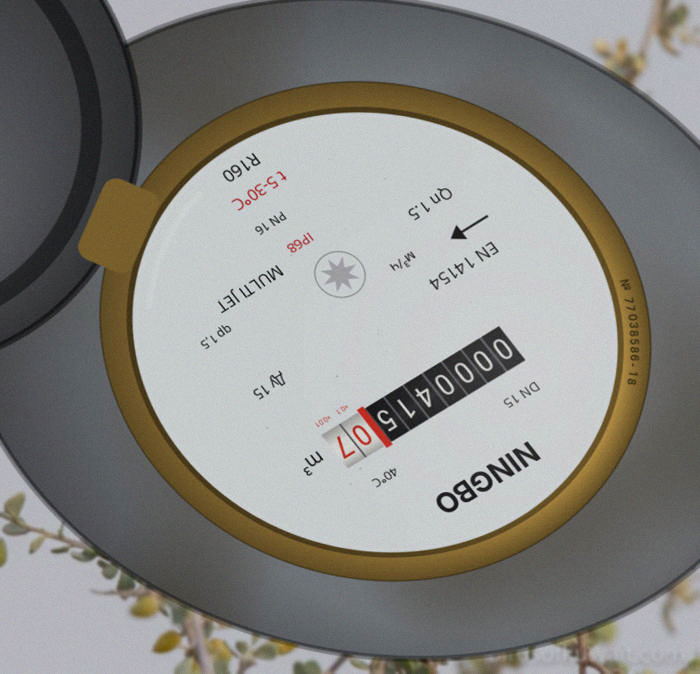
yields 415.07 m³
